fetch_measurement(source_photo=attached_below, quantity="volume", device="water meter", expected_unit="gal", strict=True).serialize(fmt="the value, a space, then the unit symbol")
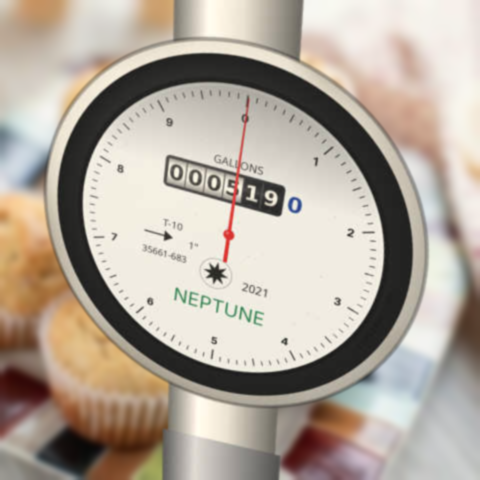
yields 5190.0 gal
